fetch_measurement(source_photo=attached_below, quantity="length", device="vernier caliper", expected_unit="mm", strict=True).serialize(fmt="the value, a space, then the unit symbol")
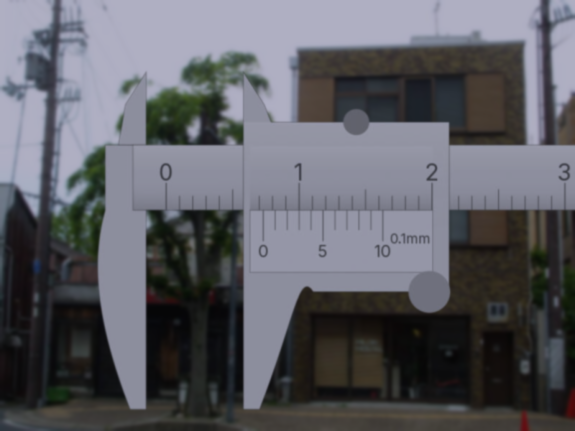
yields 7.3 mm
